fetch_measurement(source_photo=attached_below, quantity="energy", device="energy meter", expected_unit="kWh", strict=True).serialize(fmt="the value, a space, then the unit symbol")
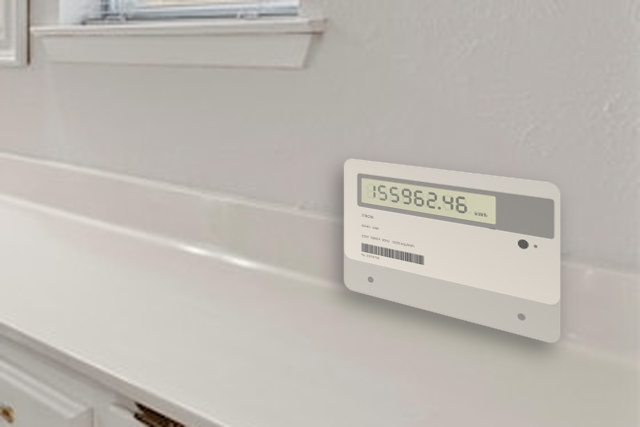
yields 155962.46 kWh
